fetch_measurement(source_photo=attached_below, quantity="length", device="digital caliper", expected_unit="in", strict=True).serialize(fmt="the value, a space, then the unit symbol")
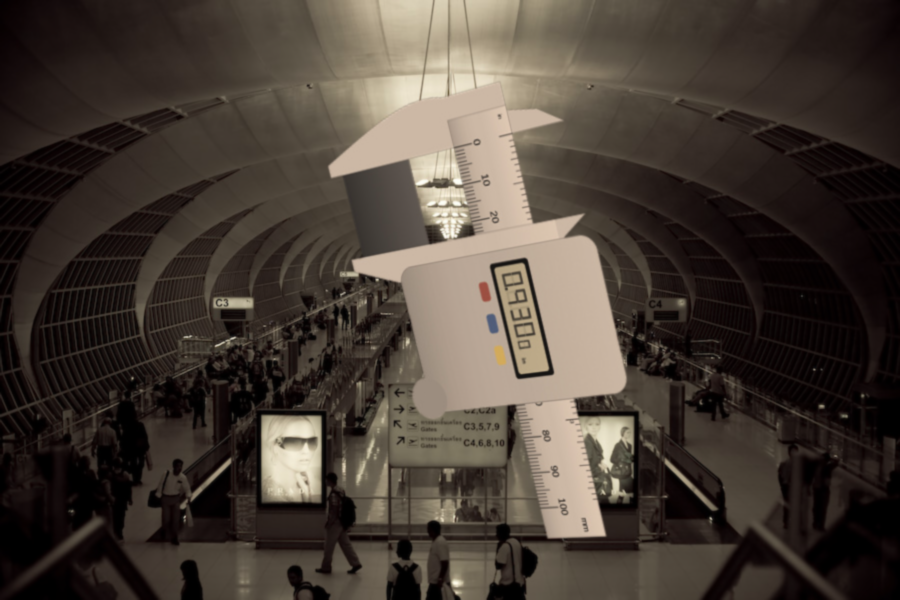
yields 0.9300 in
